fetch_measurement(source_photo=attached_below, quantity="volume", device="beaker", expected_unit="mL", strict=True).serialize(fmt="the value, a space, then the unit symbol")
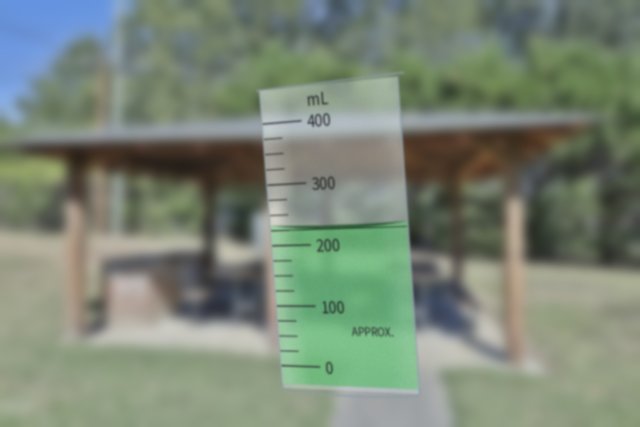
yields 225 mL
